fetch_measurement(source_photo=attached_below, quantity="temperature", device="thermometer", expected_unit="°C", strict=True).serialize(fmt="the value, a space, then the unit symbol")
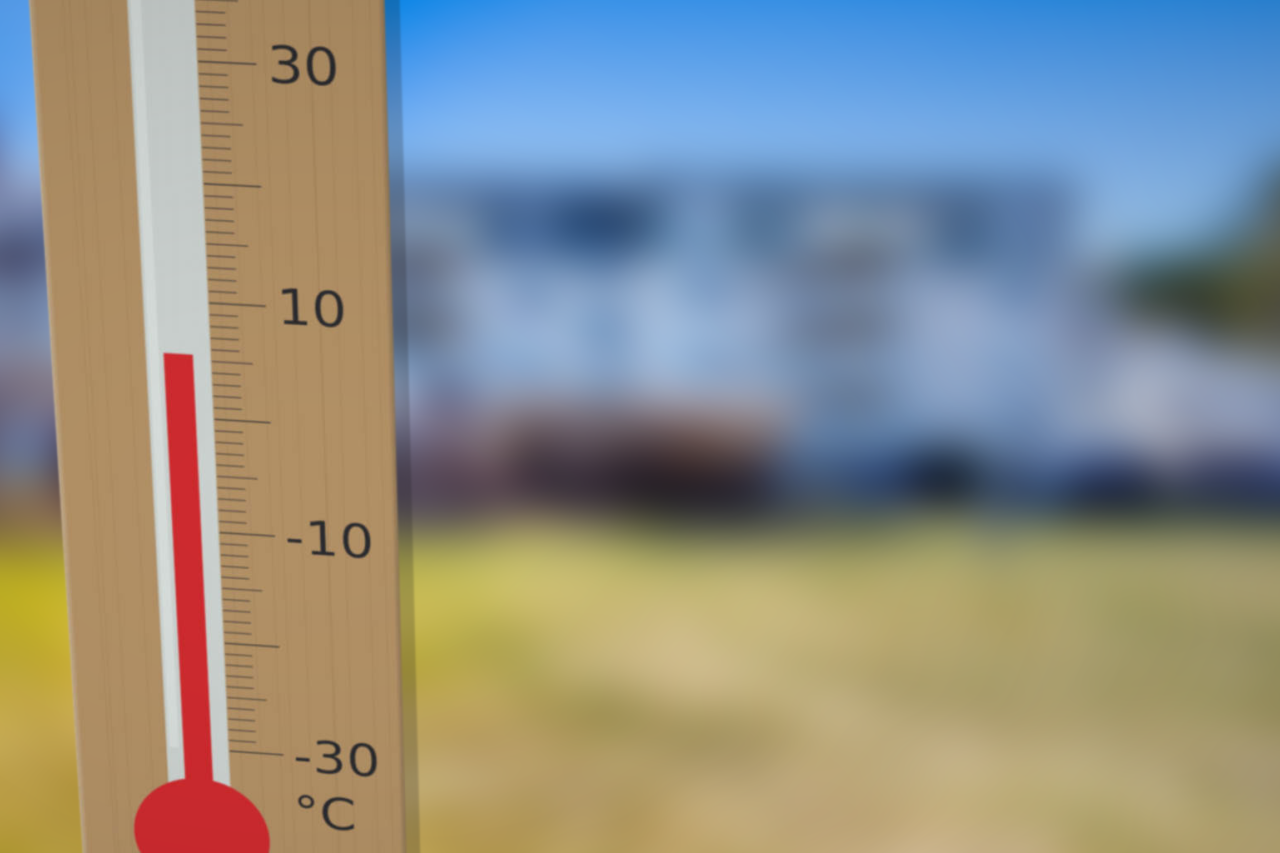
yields 5.5 °C
